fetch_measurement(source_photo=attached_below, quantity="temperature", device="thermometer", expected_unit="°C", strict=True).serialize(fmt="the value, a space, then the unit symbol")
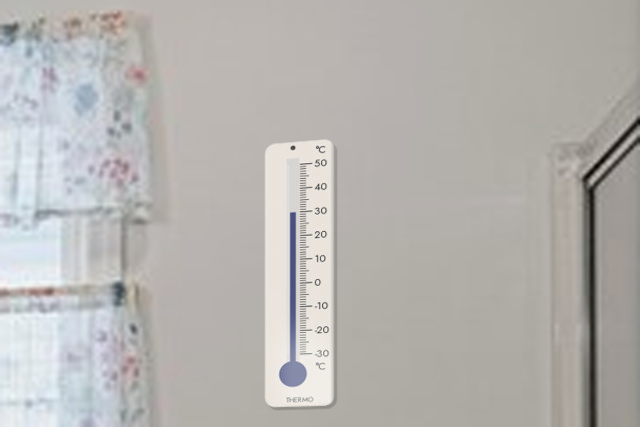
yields 30 °C
